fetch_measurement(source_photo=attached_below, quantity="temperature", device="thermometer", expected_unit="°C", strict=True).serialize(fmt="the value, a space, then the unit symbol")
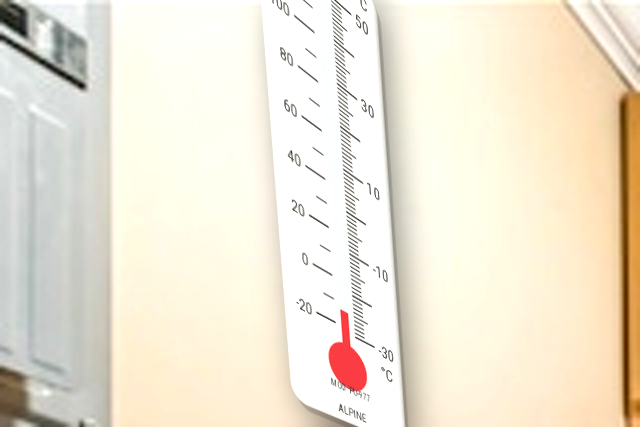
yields -25 °C
